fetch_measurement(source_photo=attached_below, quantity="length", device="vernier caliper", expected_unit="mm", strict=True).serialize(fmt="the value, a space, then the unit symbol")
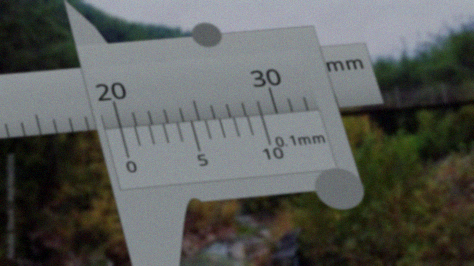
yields 20.0 mm
